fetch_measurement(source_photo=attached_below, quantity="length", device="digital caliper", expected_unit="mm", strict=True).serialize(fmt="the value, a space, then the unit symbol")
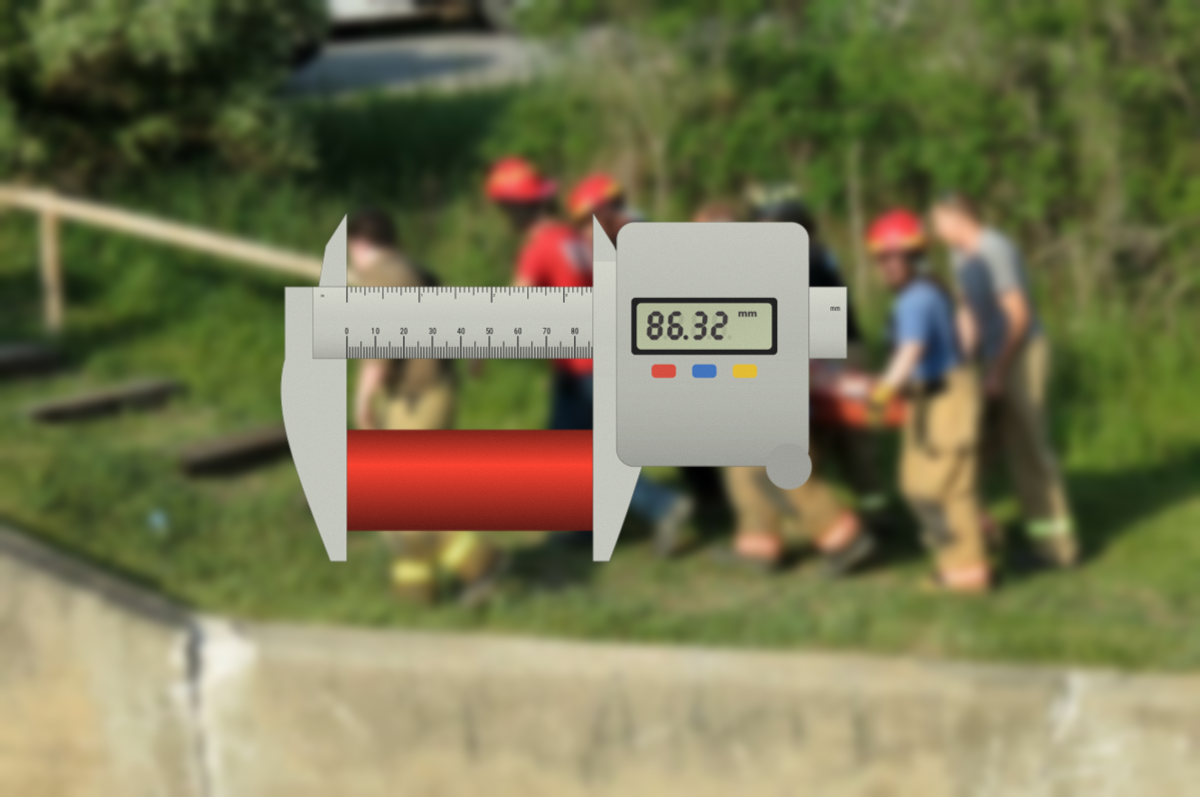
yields 86.32 mm
